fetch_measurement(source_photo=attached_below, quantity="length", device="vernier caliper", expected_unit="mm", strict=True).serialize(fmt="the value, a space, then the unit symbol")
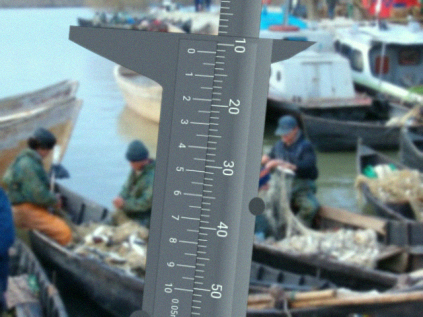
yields 11.4 mm
